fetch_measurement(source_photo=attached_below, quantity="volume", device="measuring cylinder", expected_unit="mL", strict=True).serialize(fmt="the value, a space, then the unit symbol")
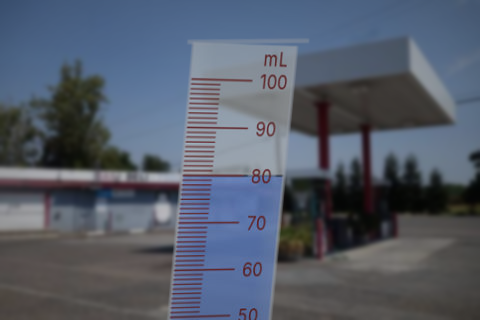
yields 80 mL
